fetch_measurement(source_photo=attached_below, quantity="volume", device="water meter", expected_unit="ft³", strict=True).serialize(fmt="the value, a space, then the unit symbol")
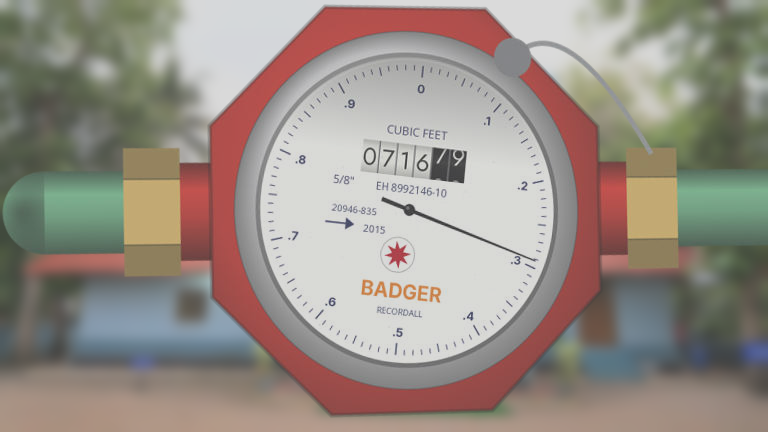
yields 71679.29 ft³
